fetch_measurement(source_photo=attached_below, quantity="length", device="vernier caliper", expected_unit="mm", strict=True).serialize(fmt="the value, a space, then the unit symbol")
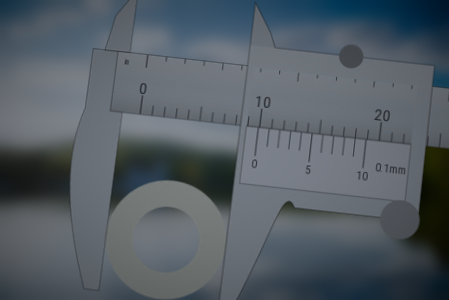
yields 9.9 mm
